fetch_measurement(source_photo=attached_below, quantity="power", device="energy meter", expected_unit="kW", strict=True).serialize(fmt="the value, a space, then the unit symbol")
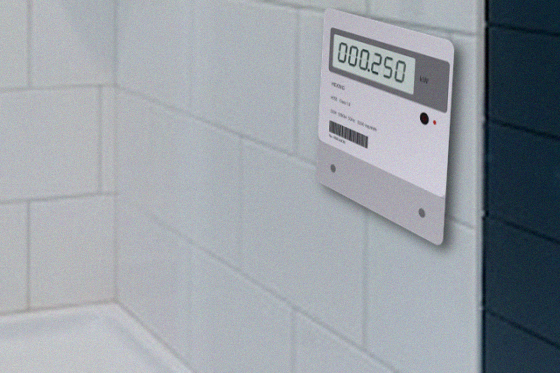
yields 0.250 kW
